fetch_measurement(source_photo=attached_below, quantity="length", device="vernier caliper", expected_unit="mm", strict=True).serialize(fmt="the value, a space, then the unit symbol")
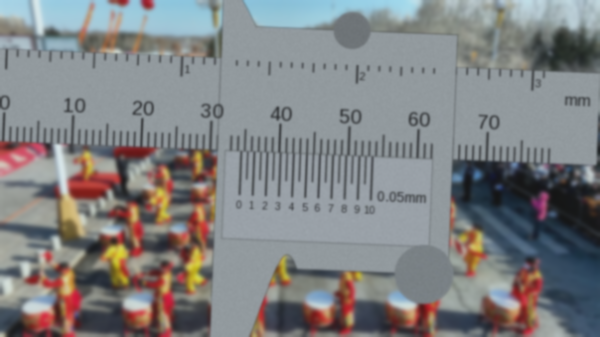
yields 34.5 mm
